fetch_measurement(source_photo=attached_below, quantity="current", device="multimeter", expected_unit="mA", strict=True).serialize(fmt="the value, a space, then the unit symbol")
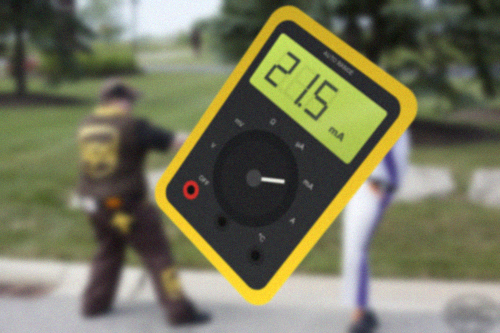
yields 21.5 mA
